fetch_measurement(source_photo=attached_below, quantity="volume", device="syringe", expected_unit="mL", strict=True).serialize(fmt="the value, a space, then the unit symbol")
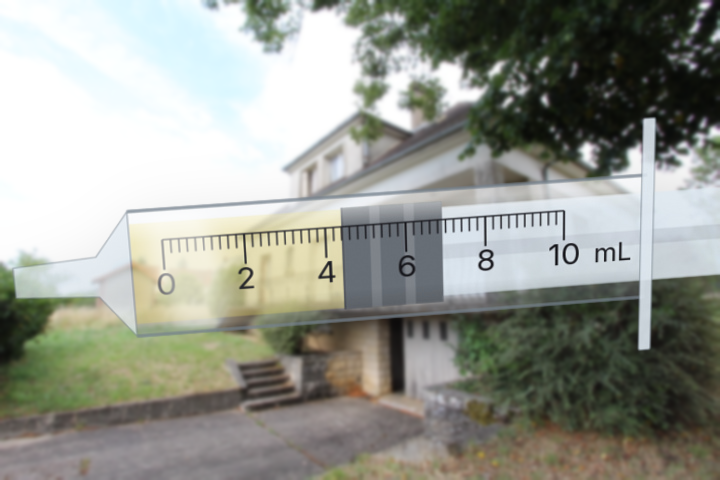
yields 4.4 mL
